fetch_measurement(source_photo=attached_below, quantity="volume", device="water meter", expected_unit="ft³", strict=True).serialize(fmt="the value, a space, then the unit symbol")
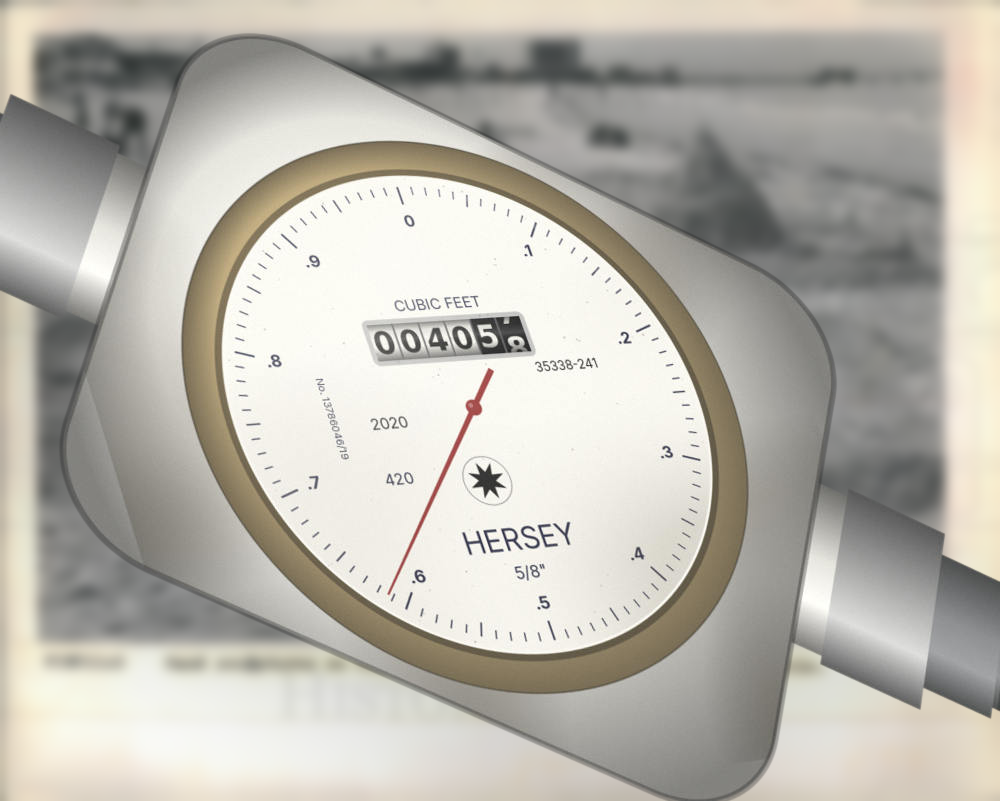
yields 4057.61 ft³
